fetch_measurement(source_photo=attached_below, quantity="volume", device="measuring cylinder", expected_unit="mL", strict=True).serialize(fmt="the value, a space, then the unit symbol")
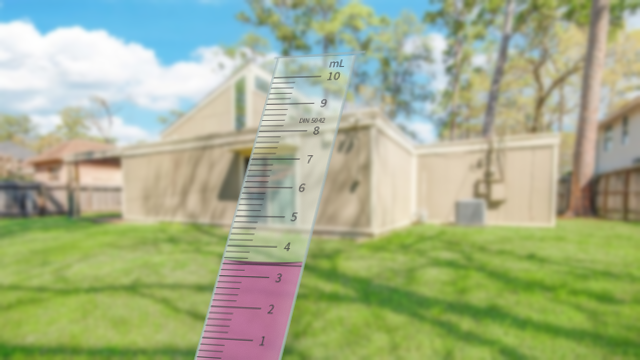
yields 3.4 mL
